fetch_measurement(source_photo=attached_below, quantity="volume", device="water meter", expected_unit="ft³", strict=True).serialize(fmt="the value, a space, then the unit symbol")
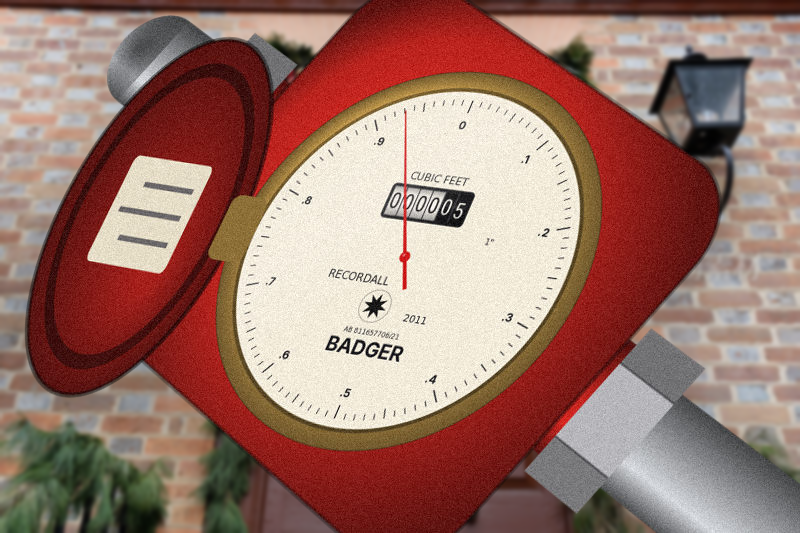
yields 4.93 ft³
